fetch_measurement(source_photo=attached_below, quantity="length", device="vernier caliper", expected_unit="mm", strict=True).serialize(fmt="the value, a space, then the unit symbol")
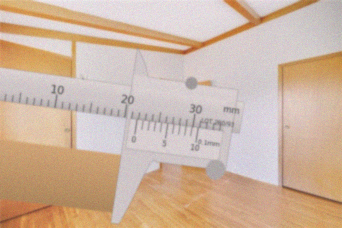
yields 21.8 mm
